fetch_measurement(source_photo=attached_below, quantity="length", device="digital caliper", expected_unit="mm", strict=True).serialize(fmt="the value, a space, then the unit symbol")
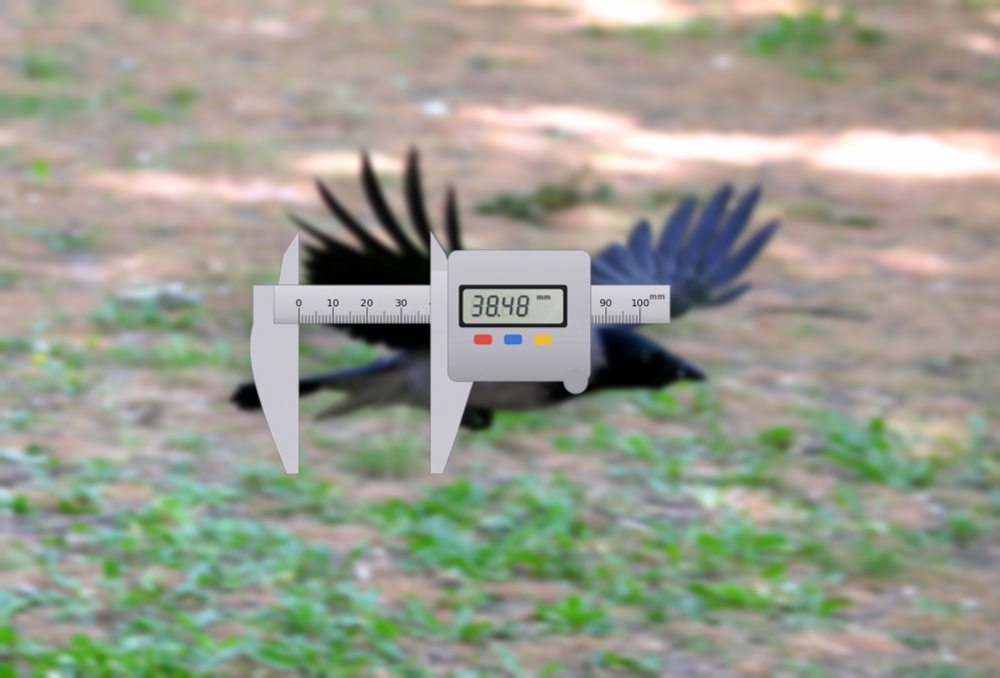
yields 38.48 mm
